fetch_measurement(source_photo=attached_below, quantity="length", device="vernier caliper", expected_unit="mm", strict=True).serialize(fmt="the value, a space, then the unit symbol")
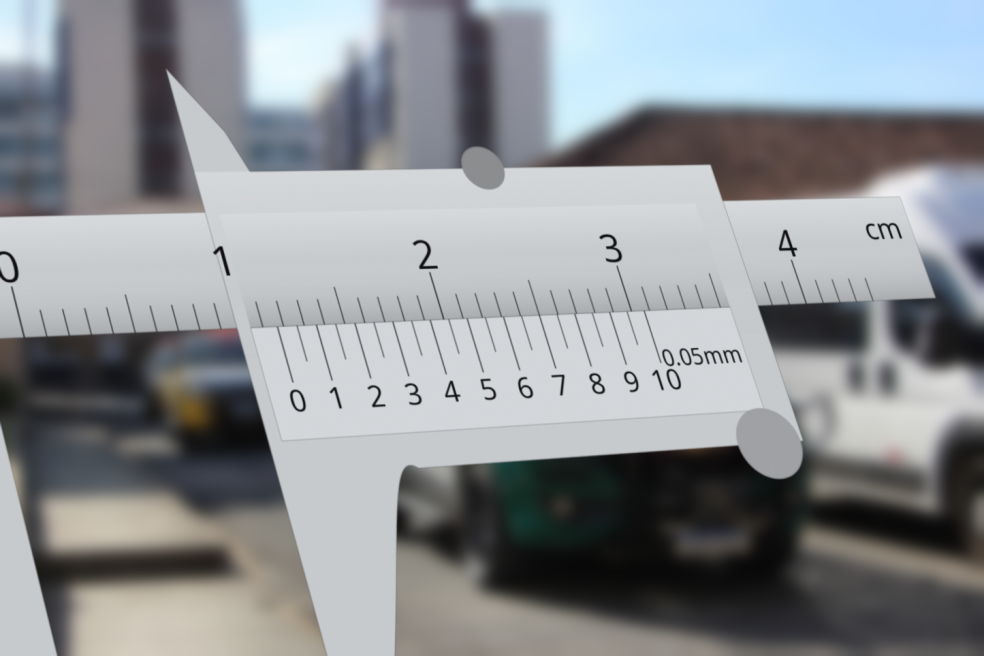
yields 11.7 mm
